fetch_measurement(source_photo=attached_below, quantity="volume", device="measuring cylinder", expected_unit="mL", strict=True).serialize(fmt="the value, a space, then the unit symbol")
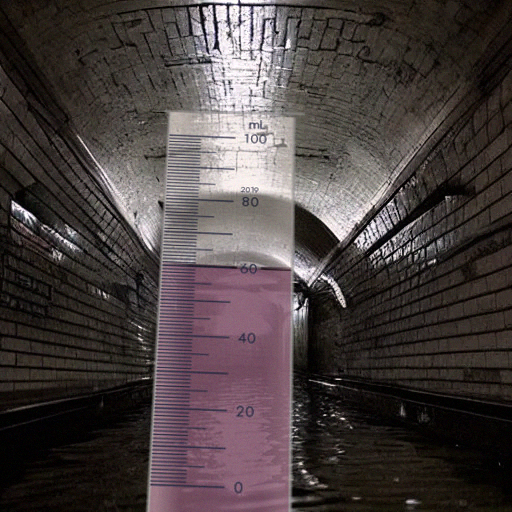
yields 60 mL
